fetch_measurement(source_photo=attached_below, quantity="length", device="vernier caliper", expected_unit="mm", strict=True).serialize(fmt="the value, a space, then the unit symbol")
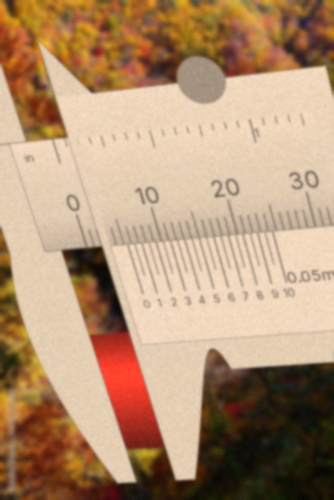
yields 5.5 mm
